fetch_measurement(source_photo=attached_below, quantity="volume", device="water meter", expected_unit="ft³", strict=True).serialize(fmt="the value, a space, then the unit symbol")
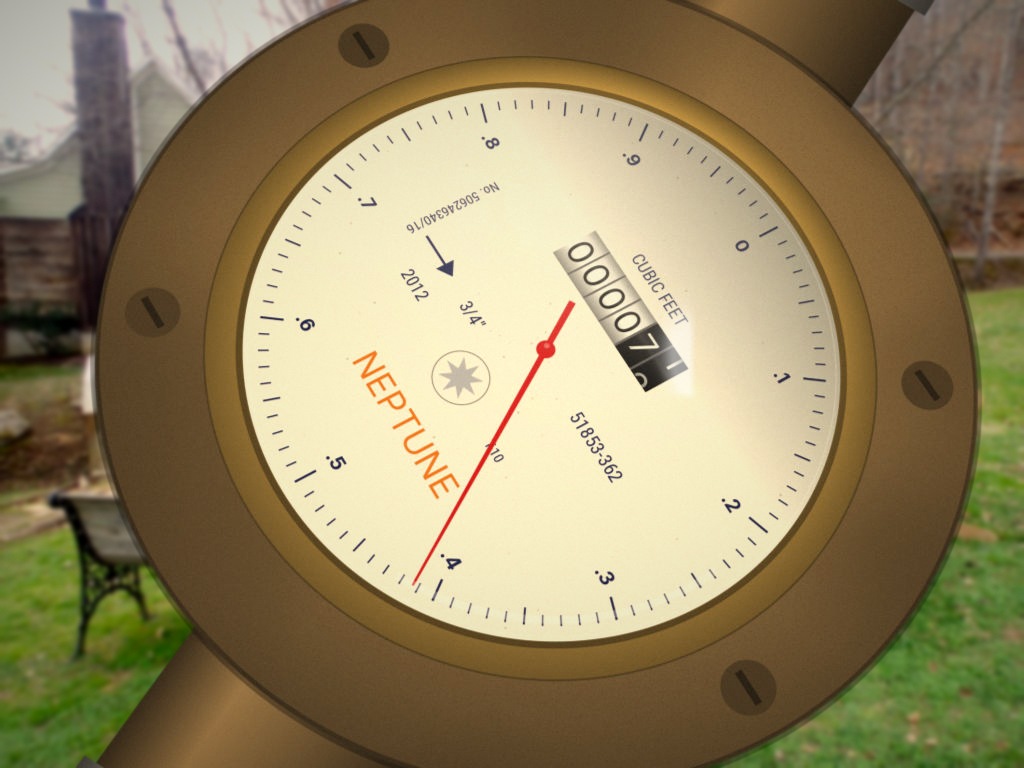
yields 71.41 ft³
